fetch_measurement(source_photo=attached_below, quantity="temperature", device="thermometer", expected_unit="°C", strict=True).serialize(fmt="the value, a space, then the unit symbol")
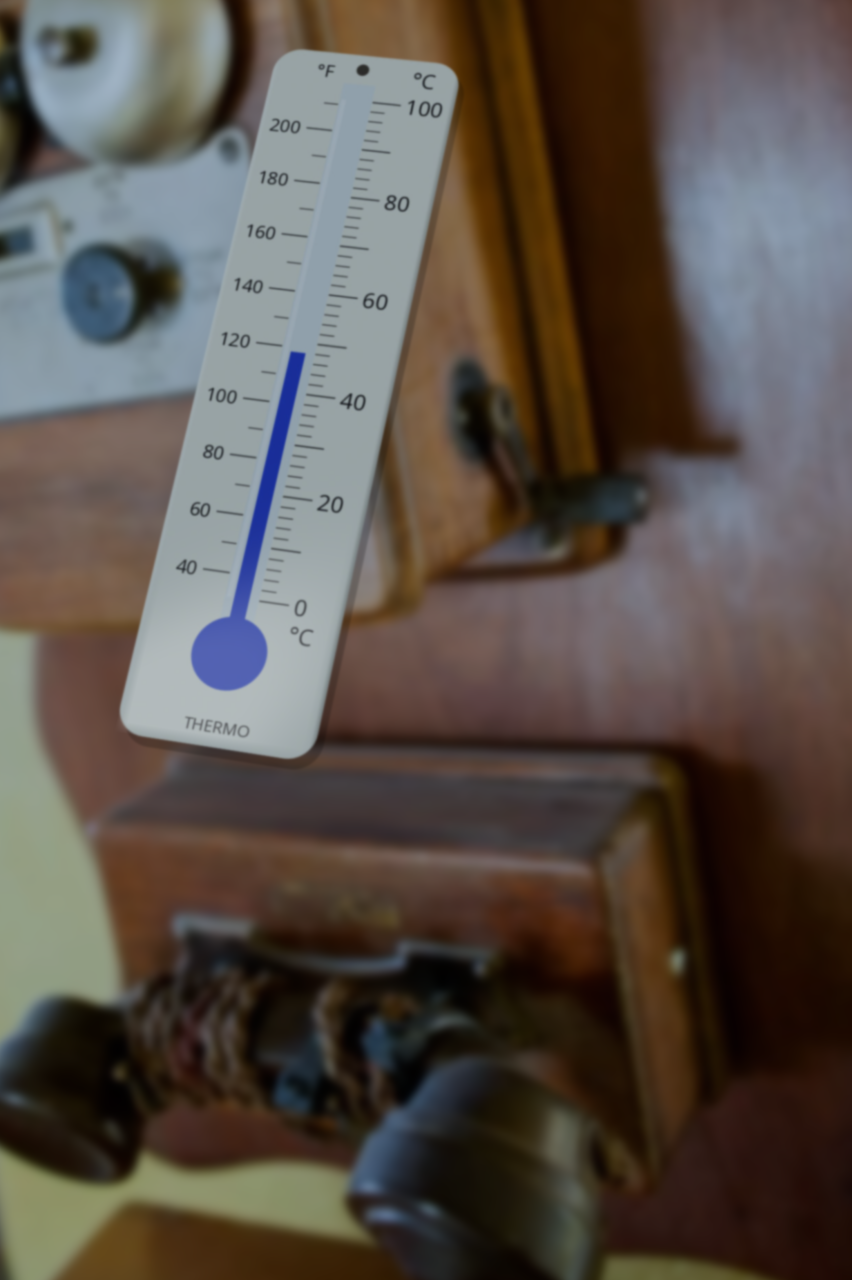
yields 48 °C
